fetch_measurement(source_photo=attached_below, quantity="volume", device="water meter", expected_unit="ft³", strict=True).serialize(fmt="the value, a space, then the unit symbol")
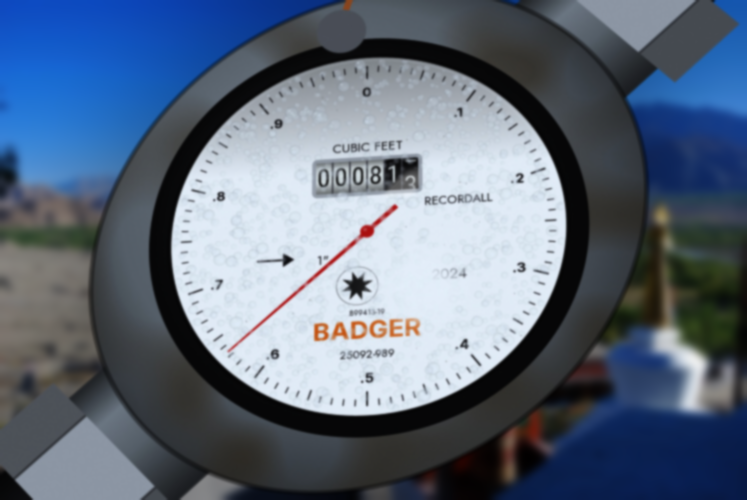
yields 812.63 ft³
